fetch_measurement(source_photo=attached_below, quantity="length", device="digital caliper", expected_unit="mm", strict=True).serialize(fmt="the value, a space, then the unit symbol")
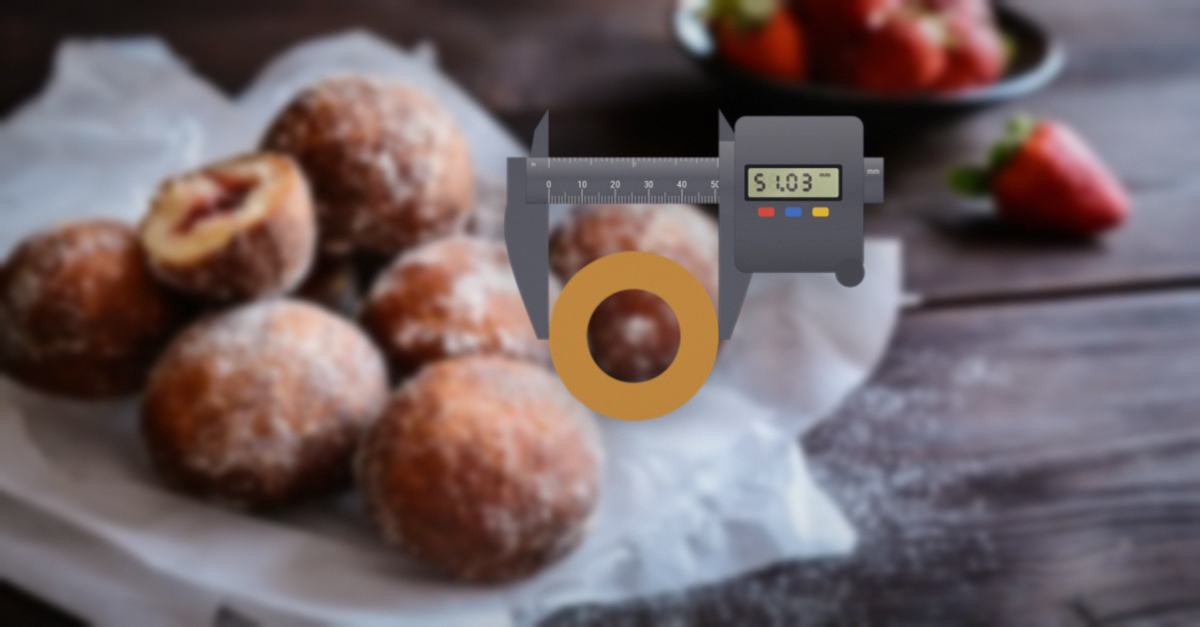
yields 51.03 mm
